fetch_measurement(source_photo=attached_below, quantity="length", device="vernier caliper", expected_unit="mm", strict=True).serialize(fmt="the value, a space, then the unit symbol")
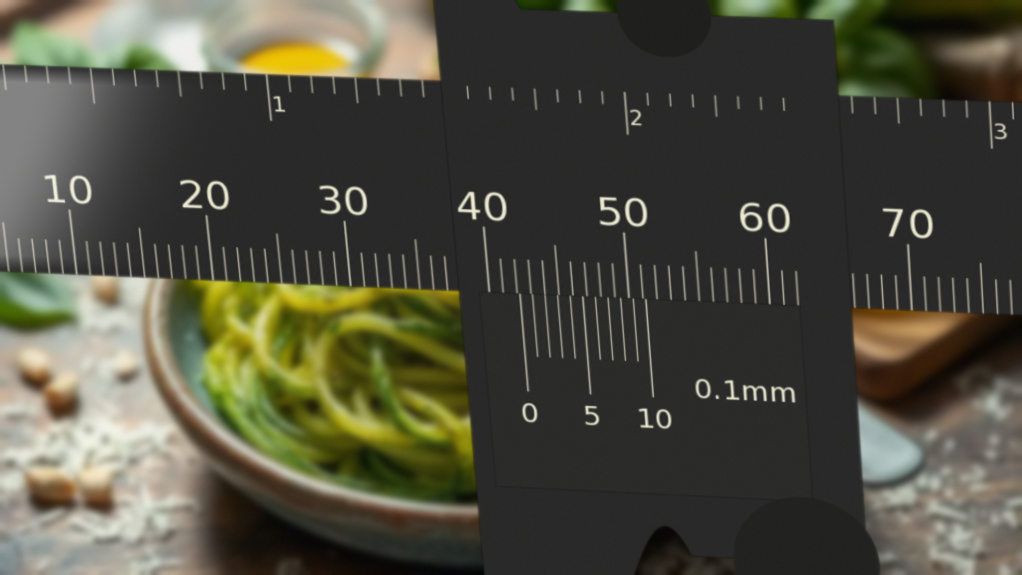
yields 42.2 mm
